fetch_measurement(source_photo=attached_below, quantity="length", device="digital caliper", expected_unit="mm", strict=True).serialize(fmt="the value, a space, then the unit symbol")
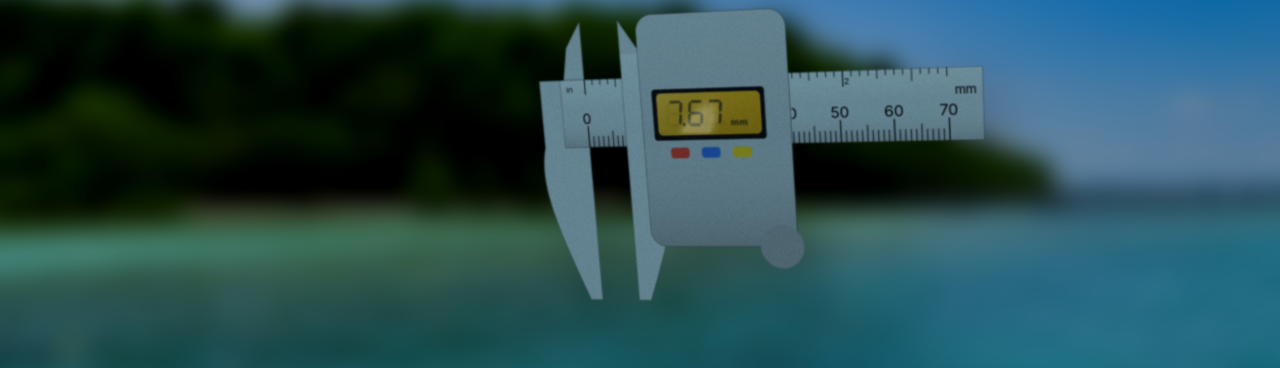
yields 7.67 mm
